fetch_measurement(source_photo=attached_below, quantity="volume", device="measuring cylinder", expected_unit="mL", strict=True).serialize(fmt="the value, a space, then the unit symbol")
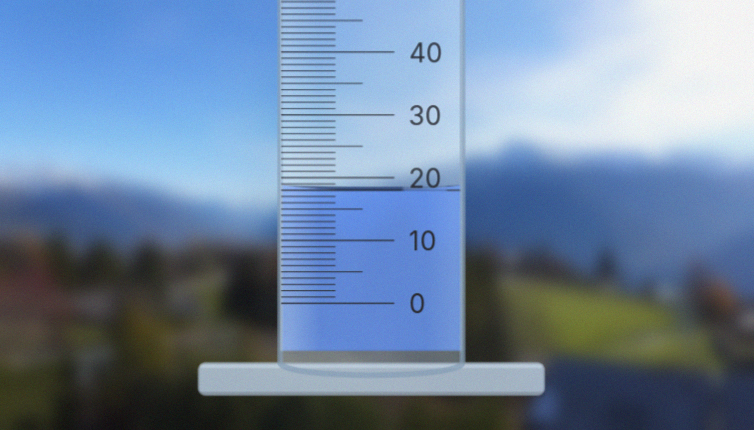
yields 18 mL
